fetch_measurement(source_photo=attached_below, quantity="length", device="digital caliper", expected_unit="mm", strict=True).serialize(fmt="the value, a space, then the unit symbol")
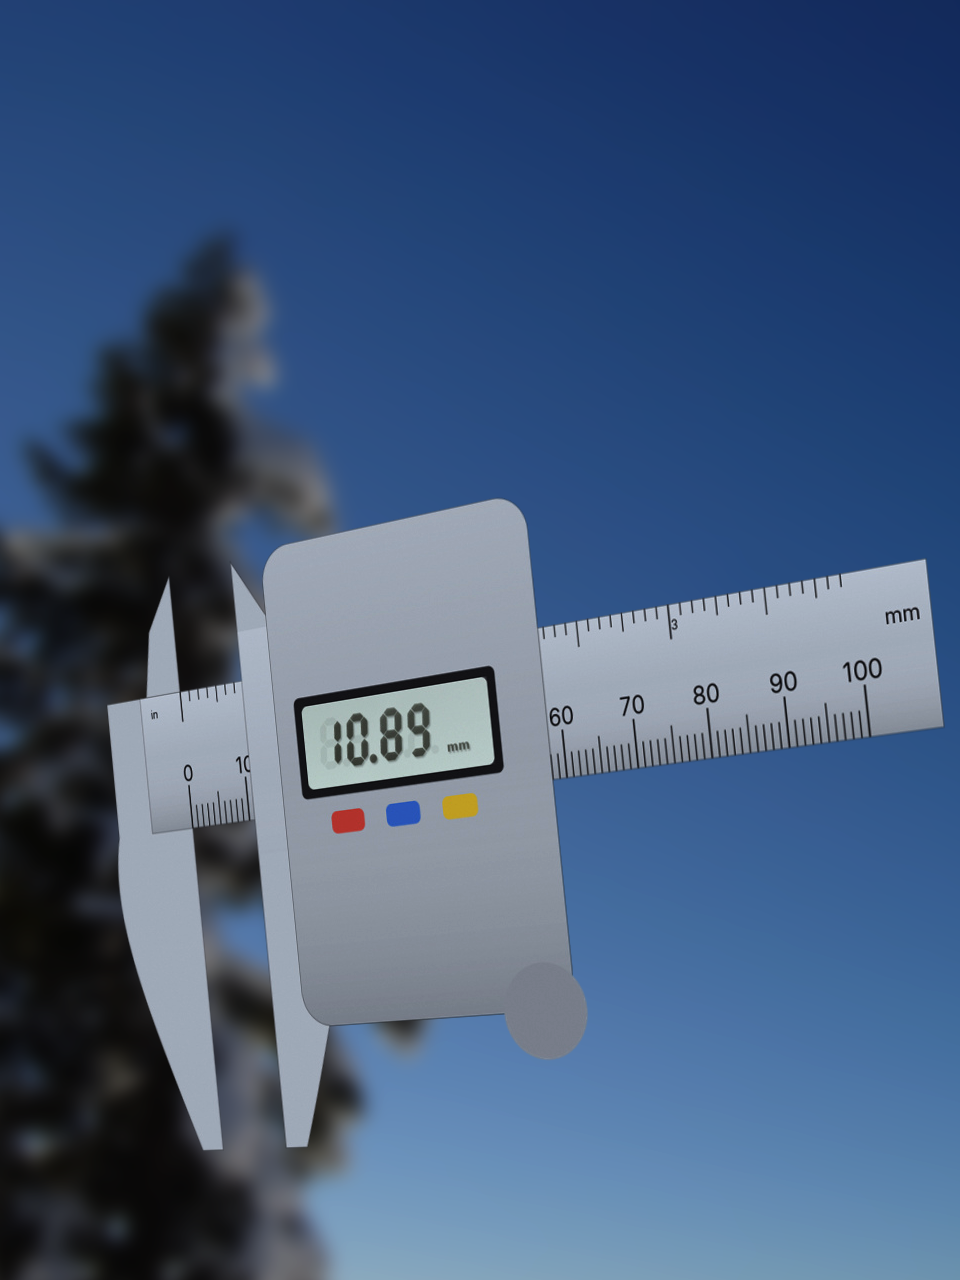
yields 10.89 mm
